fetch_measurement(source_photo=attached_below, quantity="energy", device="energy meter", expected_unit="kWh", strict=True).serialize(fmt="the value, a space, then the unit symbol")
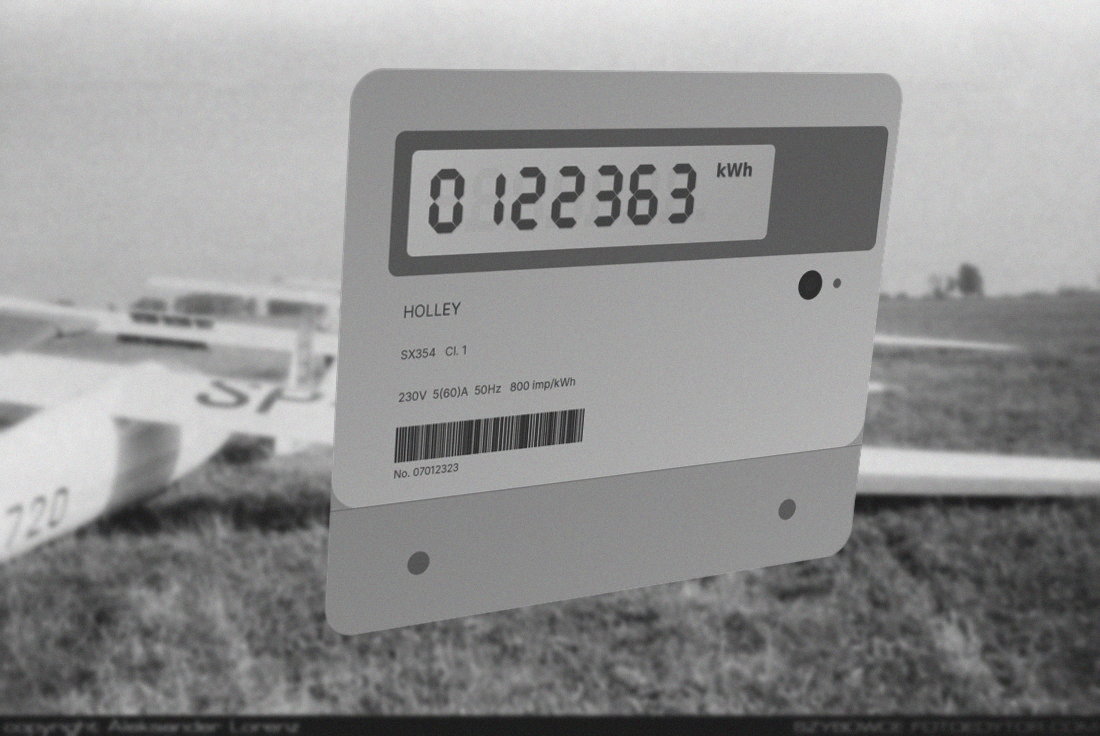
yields 122363 kWh
